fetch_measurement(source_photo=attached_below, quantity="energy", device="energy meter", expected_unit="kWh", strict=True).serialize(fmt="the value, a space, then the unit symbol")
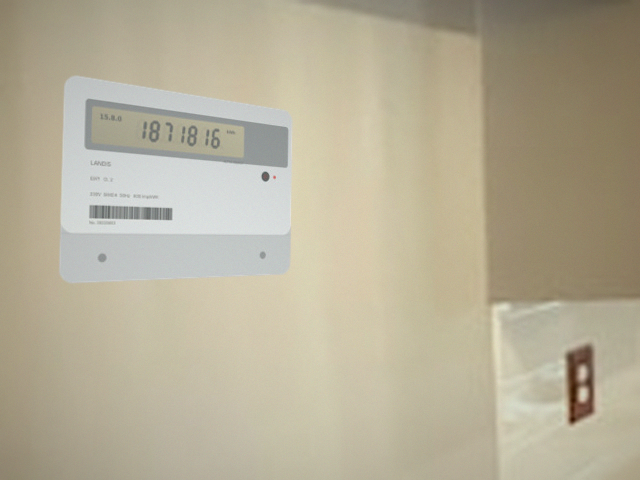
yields 1871816 kWh
